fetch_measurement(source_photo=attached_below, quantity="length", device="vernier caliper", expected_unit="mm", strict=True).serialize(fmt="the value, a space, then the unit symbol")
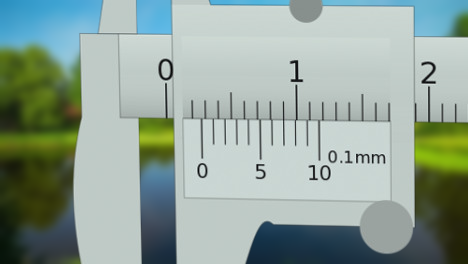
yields 2.7 mm
